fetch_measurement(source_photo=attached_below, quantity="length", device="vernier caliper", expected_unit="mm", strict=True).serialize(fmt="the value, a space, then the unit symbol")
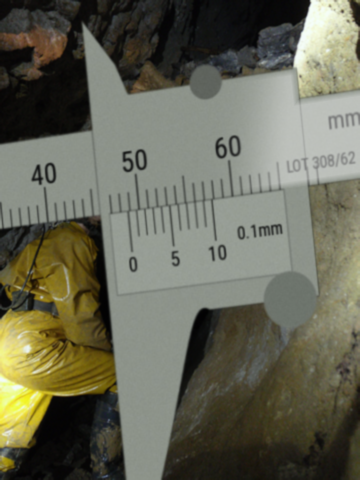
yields 48.8 mm
